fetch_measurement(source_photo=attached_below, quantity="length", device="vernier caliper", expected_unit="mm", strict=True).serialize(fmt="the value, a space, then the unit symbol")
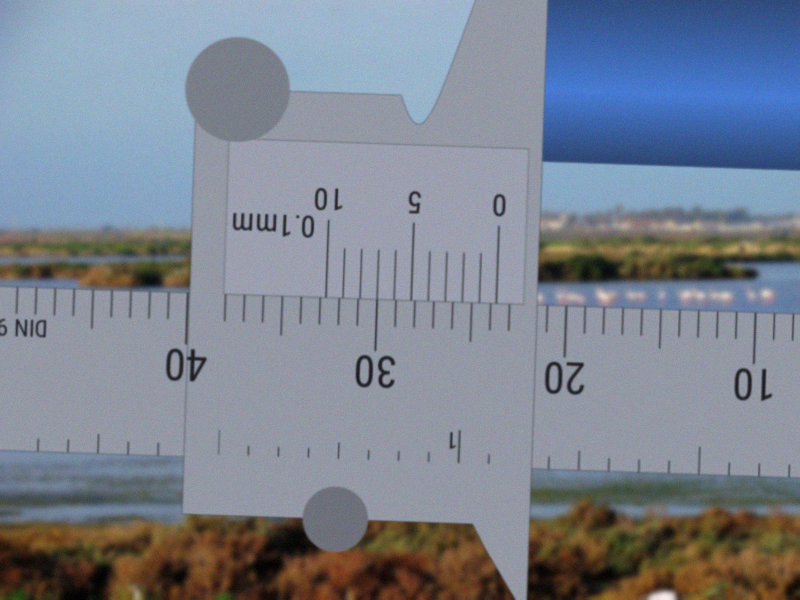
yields 23.7 mm
